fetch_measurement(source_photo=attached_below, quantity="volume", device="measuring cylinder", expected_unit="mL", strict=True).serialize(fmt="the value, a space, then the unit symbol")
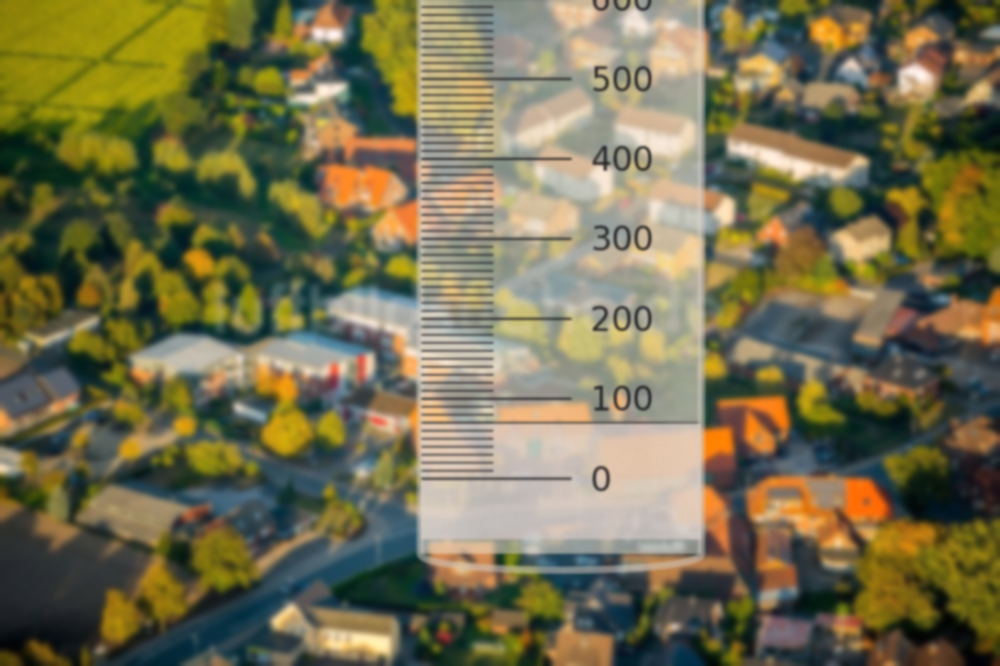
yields 70 mL
